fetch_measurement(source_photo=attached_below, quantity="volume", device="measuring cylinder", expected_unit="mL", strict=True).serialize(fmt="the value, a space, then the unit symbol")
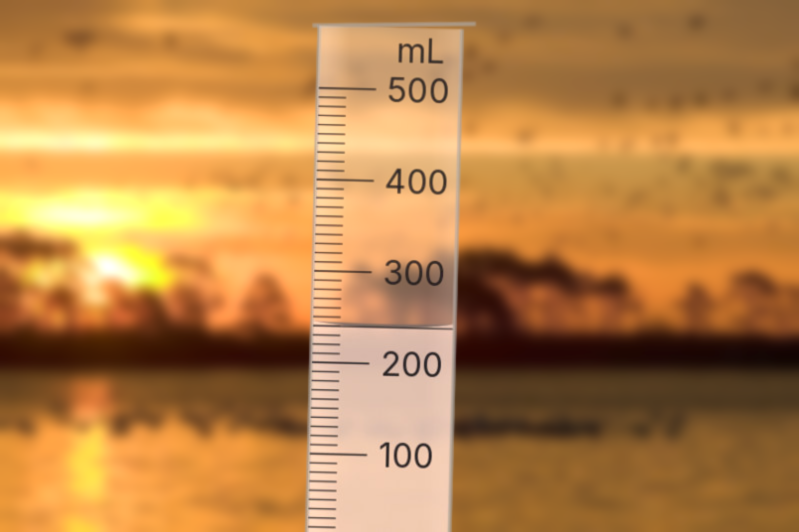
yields 240 mL
